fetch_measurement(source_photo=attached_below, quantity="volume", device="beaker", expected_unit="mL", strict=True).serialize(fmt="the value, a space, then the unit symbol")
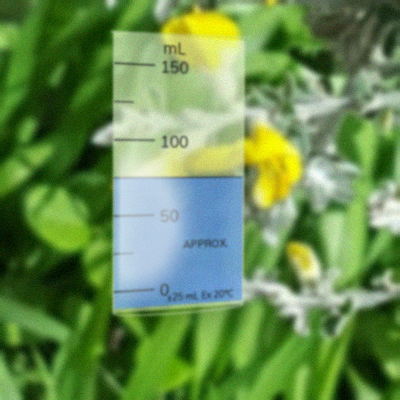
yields 75 mL
